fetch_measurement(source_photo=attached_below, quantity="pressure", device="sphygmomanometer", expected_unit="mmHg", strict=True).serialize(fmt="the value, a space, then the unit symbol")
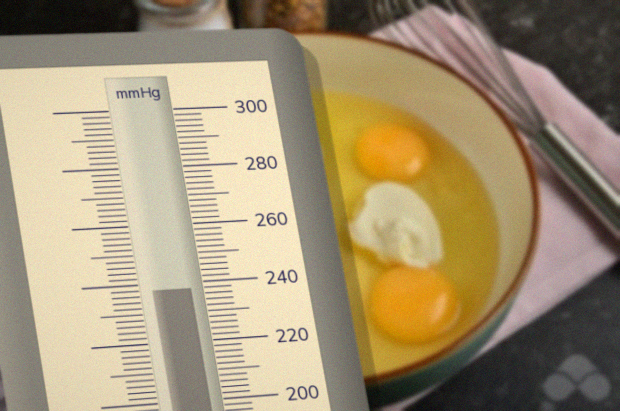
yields 238 mmHg
